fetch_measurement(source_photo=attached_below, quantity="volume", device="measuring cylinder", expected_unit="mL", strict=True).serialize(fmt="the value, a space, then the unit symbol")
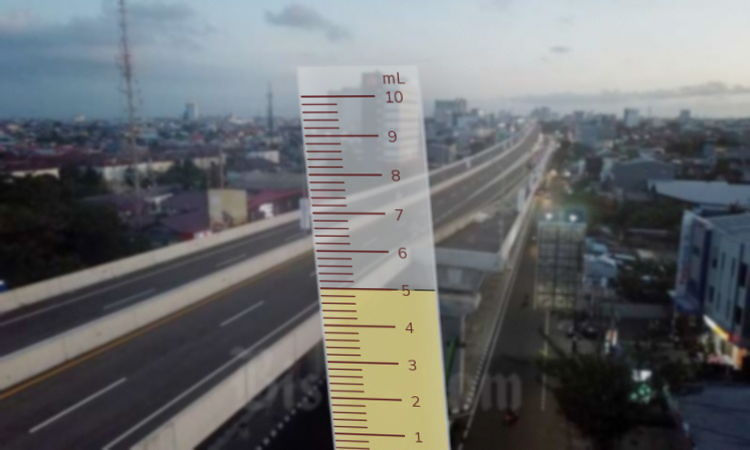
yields 5 mL
